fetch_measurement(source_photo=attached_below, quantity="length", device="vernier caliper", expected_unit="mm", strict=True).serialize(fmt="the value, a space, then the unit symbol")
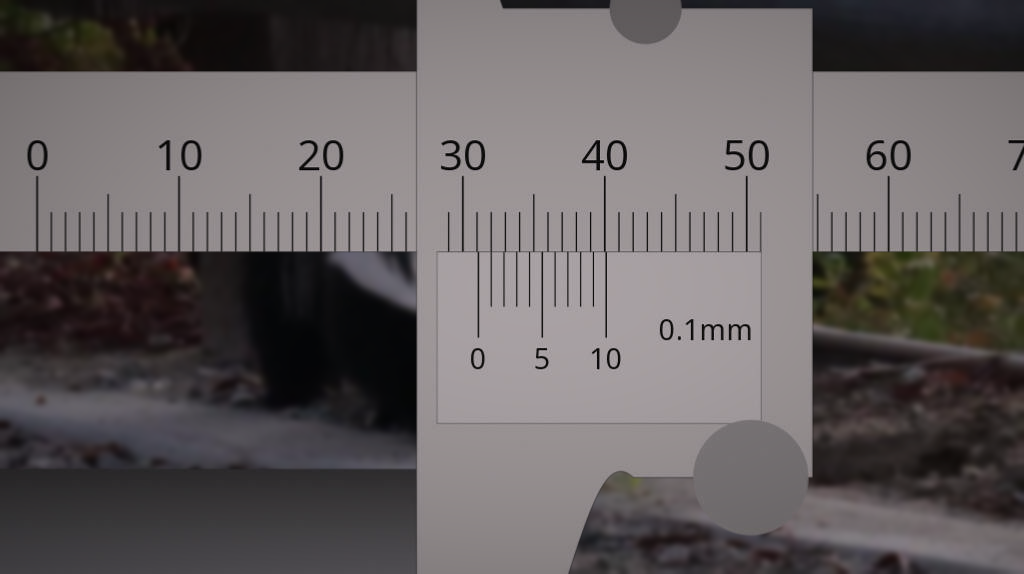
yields 31.1 mm
